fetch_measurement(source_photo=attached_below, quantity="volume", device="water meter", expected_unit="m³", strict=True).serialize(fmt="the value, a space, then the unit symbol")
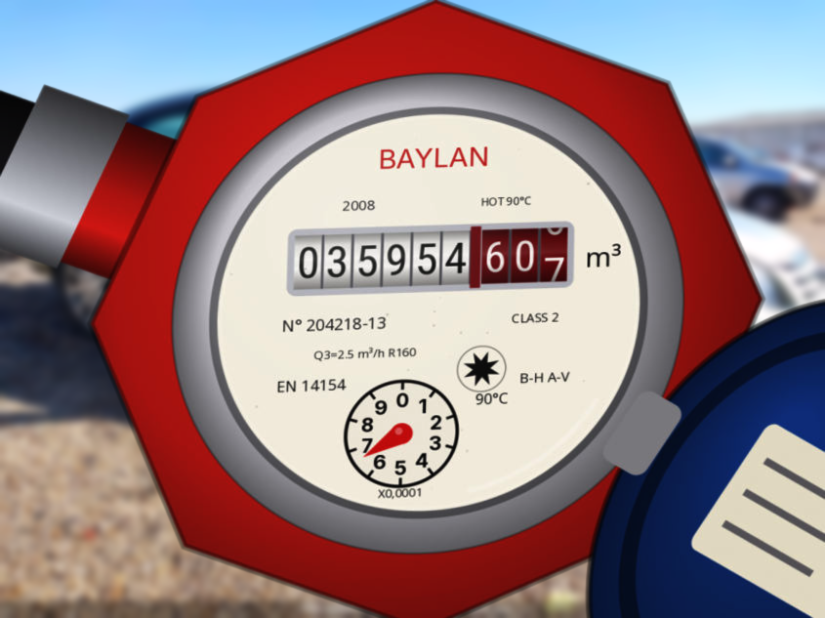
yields 35954.6066 m³
